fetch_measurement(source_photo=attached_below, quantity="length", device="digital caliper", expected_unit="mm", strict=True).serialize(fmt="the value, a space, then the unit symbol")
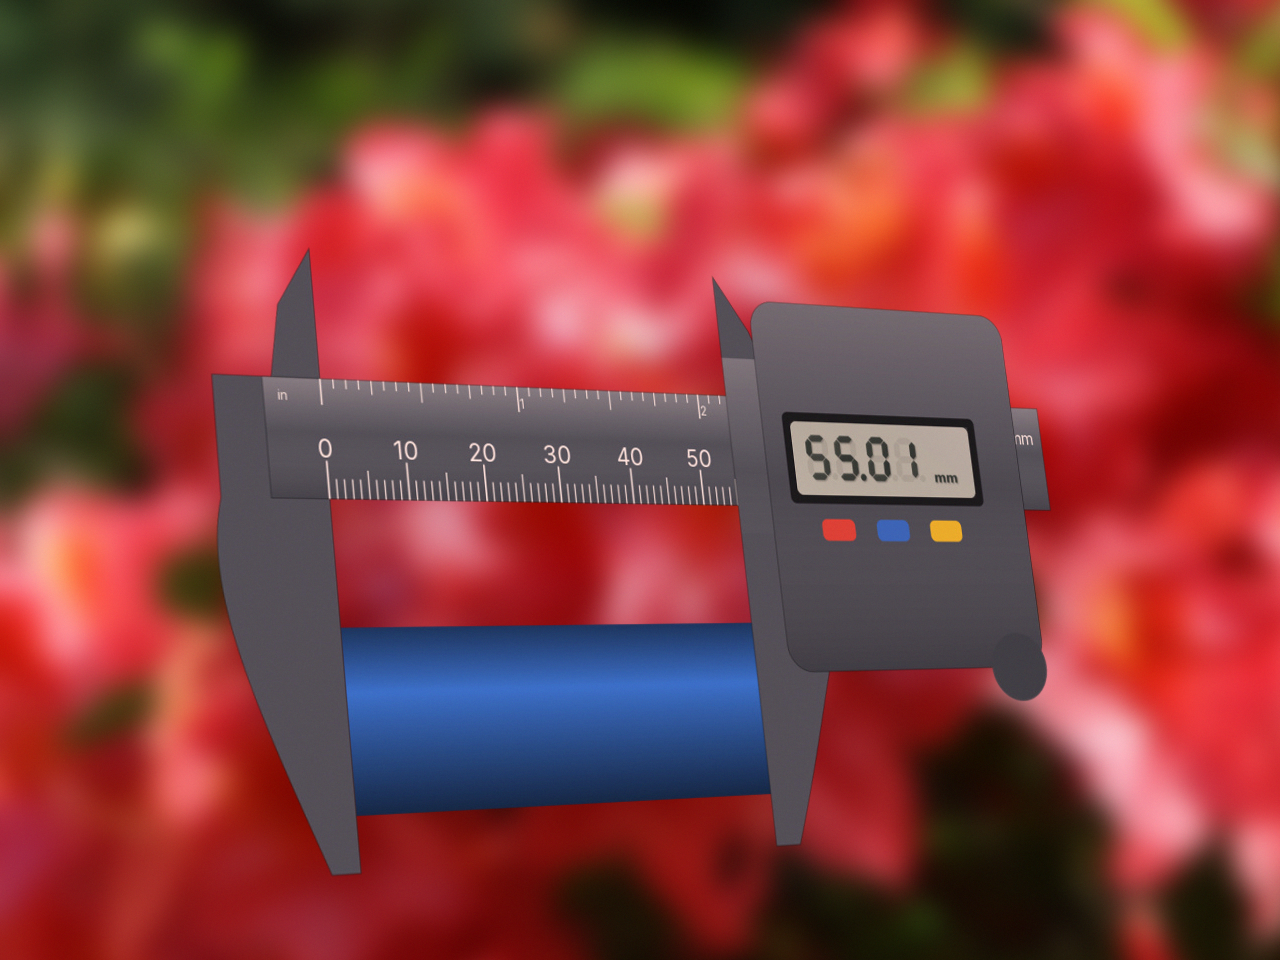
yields 55.01 mm
